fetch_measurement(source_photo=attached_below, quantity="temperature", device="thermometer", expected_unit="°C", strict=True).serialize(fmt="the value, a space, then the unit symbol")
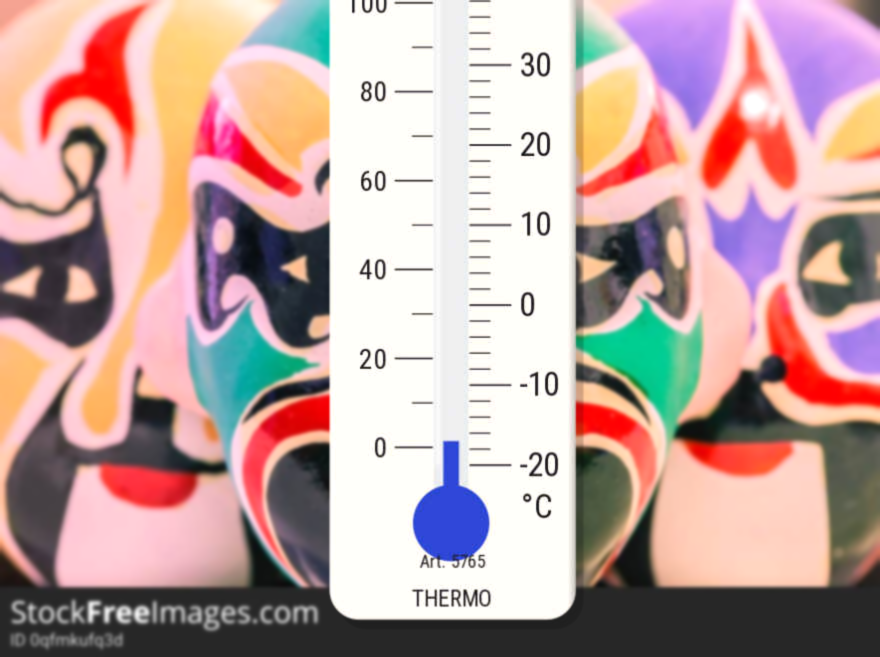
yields -17 °C
